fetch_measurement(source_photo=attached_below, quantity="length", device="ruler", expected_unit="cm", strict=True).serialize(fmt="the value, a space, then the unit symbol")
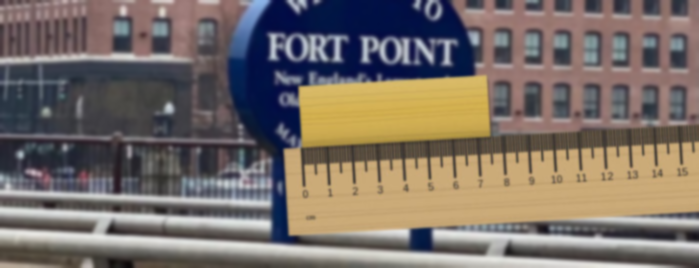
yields 7.5 cm
